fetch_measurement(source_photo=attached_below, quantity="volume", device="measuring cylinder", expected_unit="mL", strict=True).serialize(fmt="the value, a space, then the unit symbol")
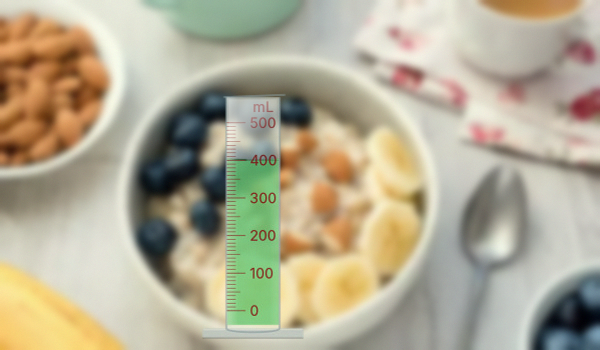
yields 400 mL
